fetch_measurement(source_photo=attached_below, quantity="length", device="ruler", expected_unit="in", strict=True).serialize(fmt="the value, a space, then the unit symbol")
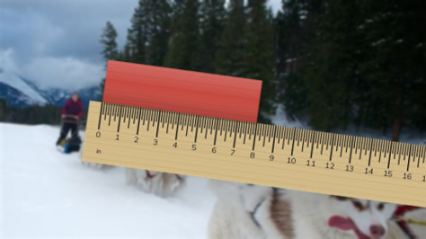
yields 8 in
